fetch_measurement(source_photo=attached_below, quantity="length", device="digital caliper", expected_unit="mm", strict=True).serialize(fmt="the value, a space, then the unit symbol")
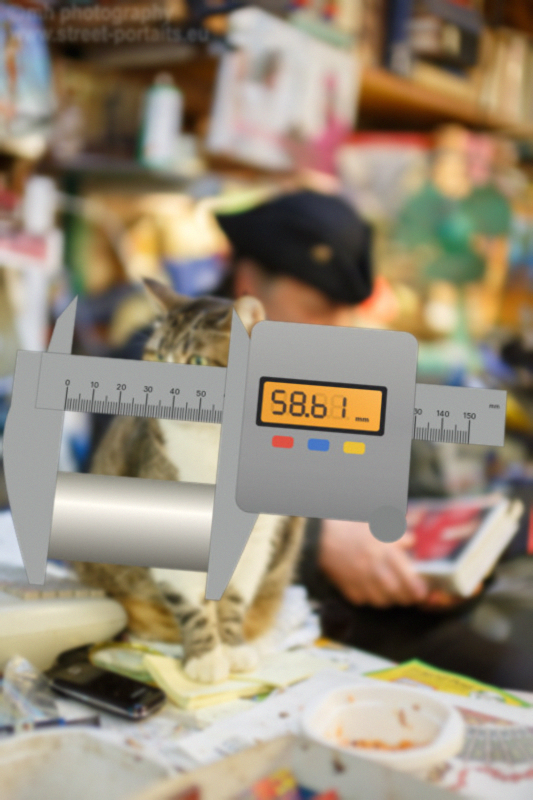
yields 58.61 mm
